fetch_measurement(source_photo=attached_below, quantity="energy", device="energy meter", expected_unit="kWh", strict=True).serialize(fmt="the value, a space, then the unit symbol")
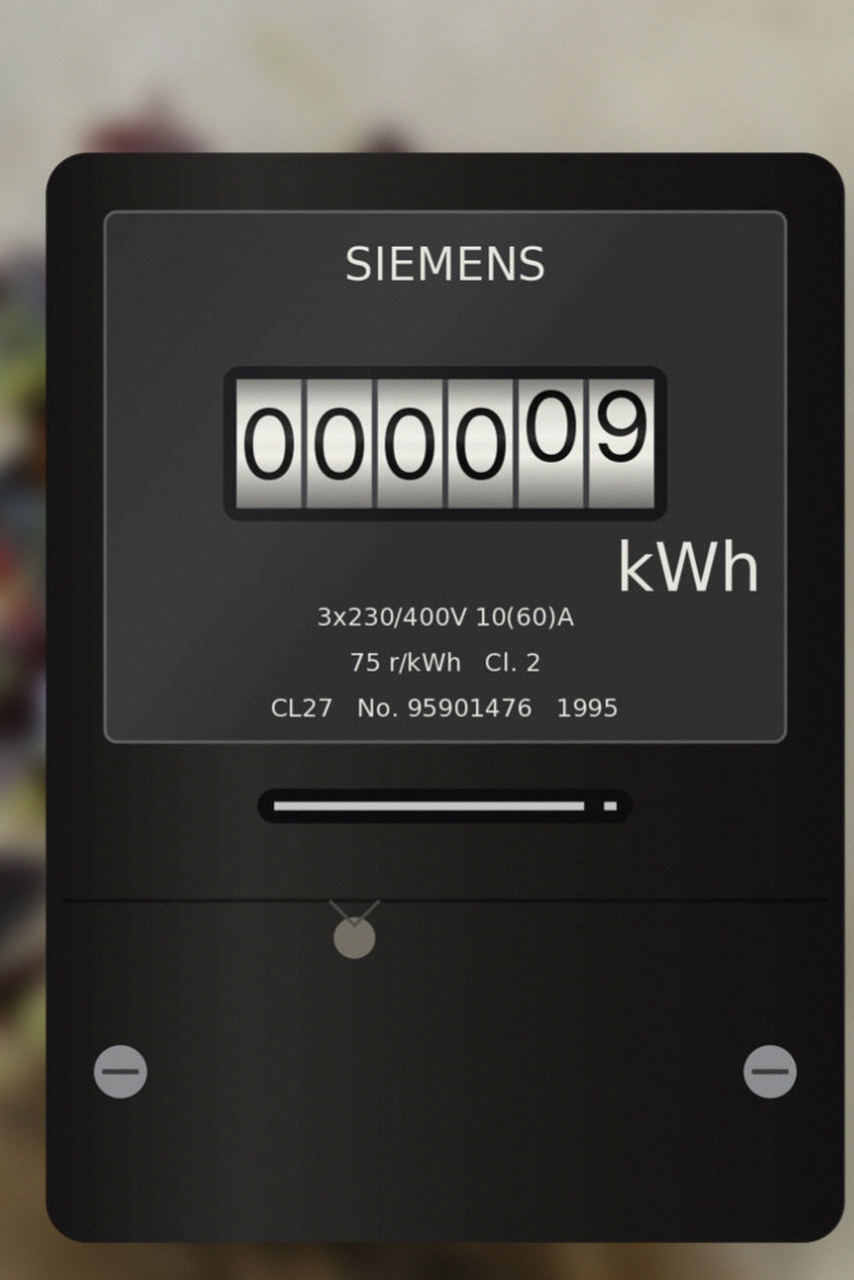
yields 9 kWh
